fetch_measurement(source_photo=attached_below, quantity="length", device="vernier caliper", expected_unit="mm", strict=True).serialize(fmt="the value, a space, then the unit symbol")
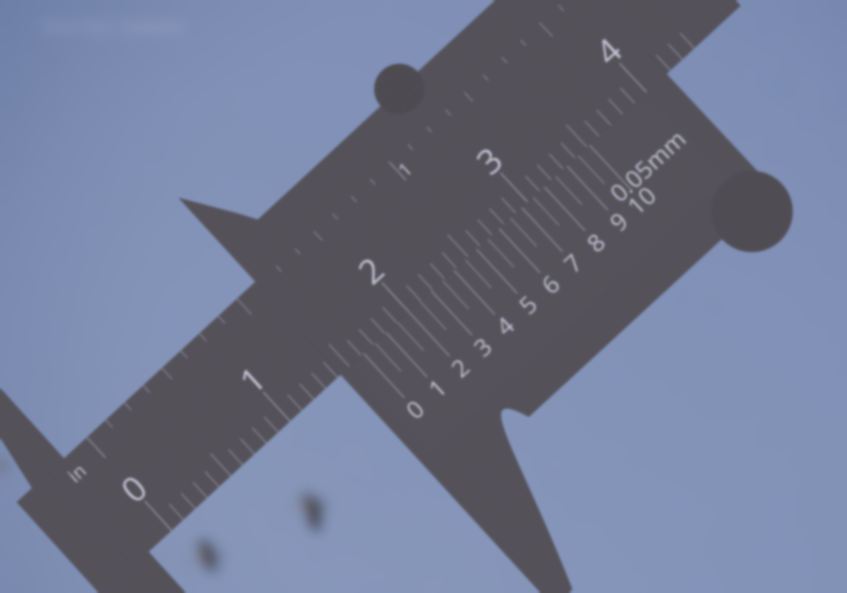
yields 16.2 mm
